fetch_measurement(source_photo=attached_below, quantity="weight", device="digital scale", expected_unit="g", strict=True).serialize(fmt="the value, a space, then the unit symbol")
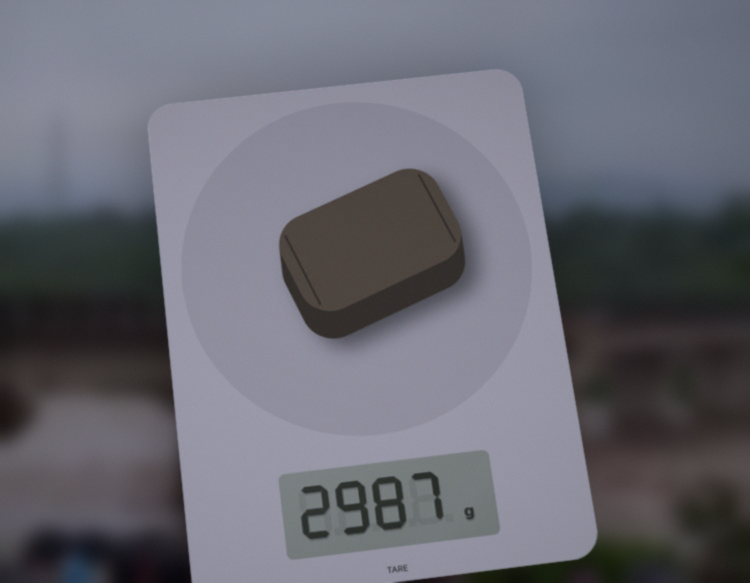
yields 2987 g
